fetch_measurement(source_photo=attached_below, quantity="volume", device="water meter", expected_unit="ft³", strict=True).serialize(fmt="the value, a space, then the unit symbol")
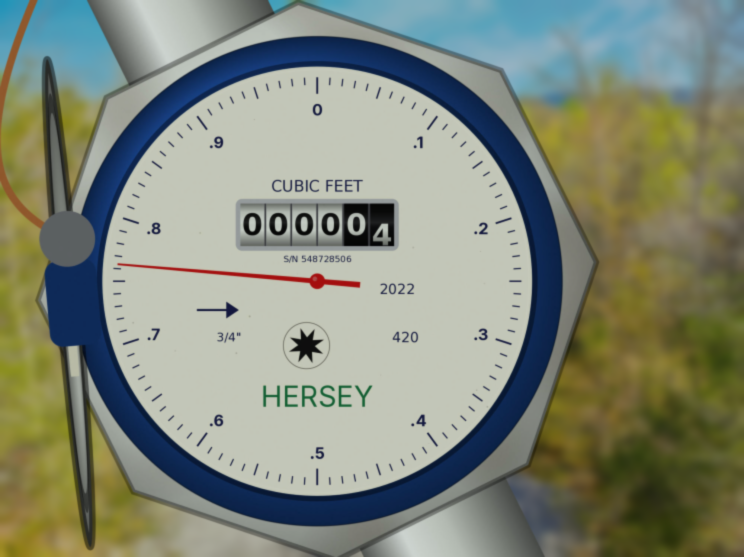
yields 3.76 ft³
